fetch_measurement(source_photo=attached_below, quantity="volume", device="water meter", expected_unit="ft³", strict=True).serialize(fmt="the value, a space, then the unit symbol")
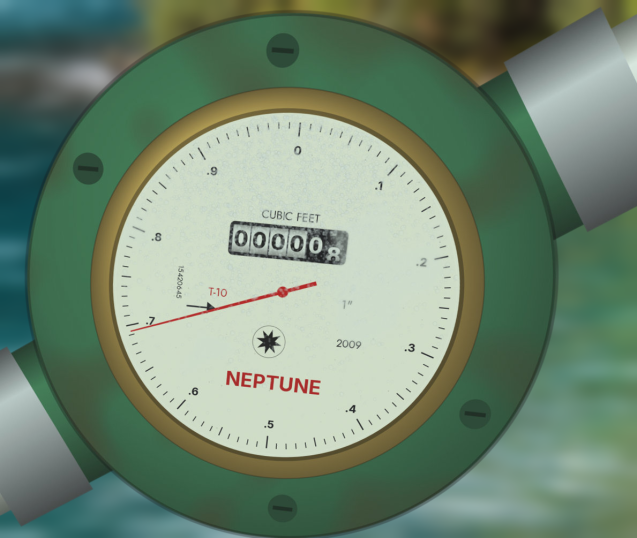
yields 7.69 ft³
